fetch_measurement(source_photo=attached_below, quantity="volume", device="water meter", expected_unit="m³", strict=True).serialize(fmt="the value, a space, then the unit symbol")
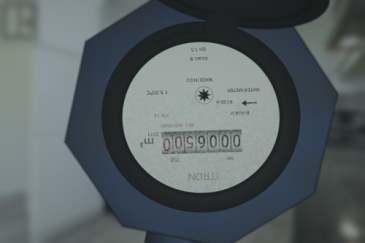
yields 6.500 m³
